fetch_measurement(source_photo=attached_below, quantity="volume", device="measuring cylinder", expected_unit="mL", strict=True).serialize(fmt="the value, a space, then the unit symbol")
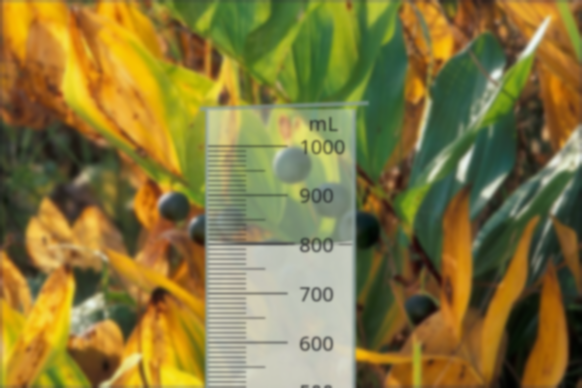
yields 800 mL
